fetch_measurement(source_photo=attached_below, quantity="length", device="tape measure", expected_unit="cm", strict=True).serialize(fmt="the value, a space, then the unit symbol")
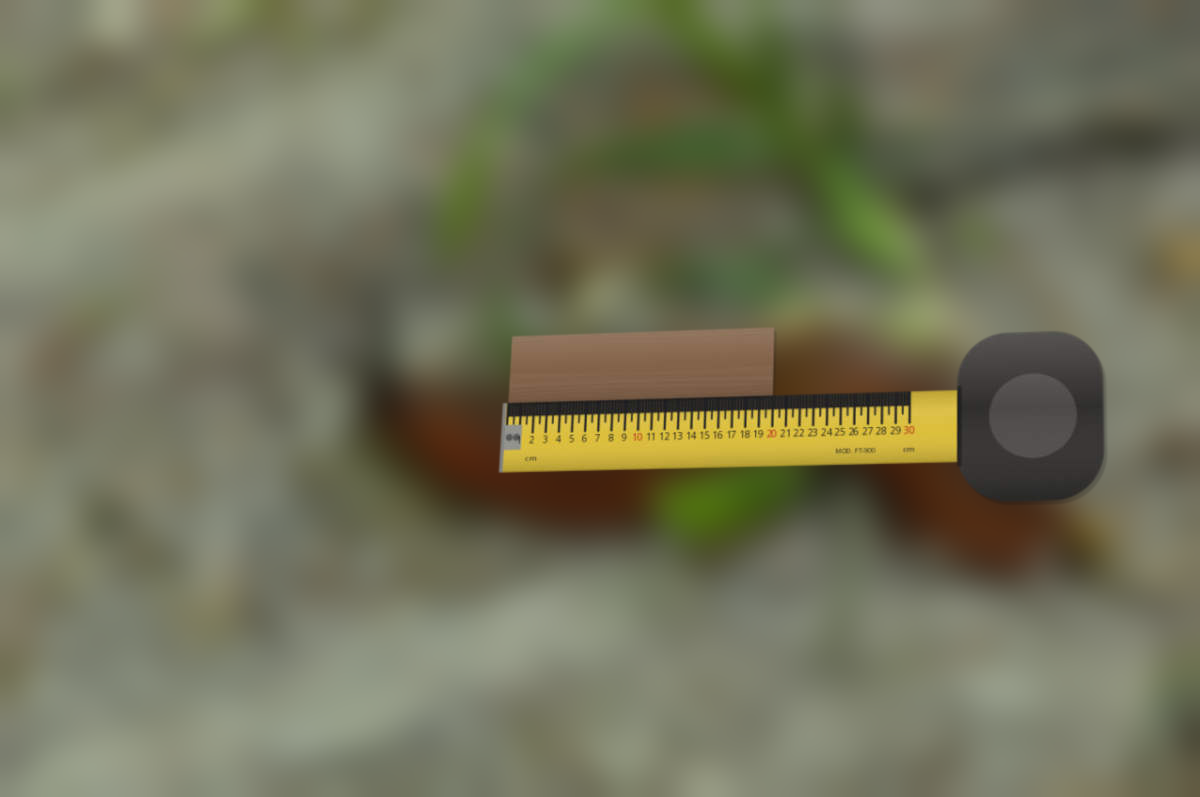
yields 20 cm
